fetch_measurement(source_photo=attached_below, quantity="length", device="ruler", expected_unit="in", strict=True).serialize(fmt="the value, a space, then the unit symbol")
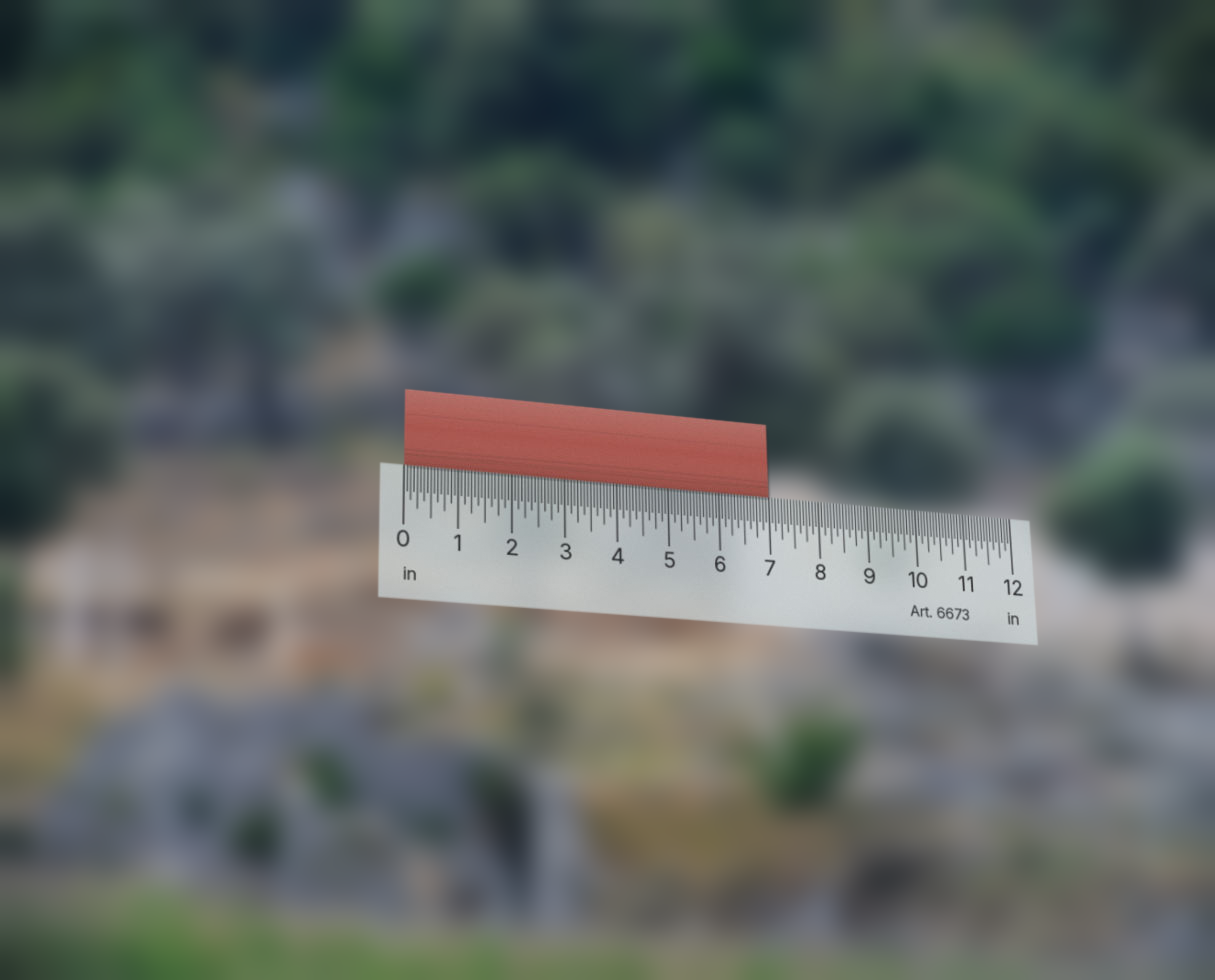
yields 7 in
